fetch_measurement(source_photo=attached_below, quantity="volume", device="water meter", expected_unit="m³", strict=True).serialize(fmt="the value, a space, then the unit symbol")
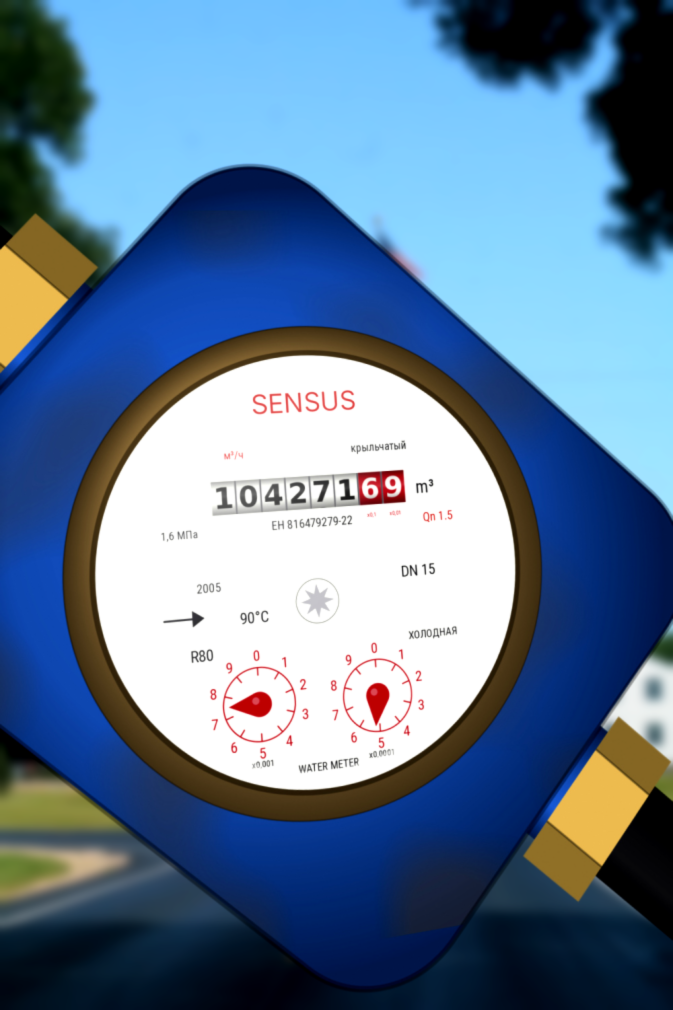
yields 104271.6975 m³
